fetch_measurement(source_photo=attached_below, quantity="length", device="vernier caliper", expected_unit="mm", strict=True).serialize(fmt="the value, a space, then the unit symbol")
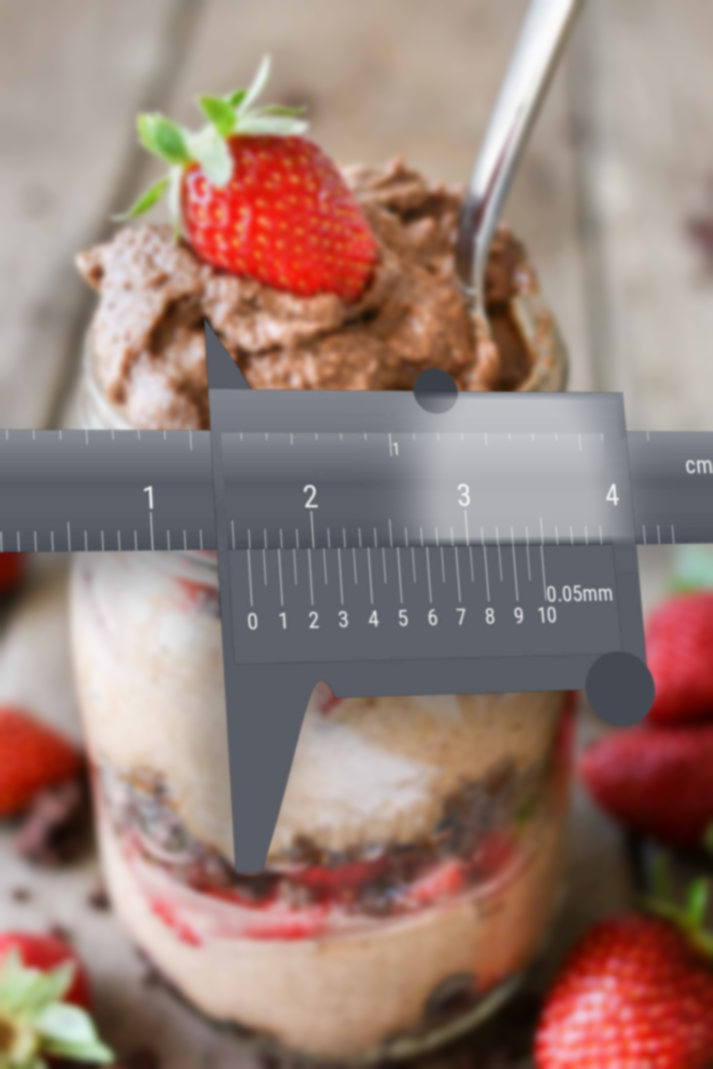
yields 15.9 mm
